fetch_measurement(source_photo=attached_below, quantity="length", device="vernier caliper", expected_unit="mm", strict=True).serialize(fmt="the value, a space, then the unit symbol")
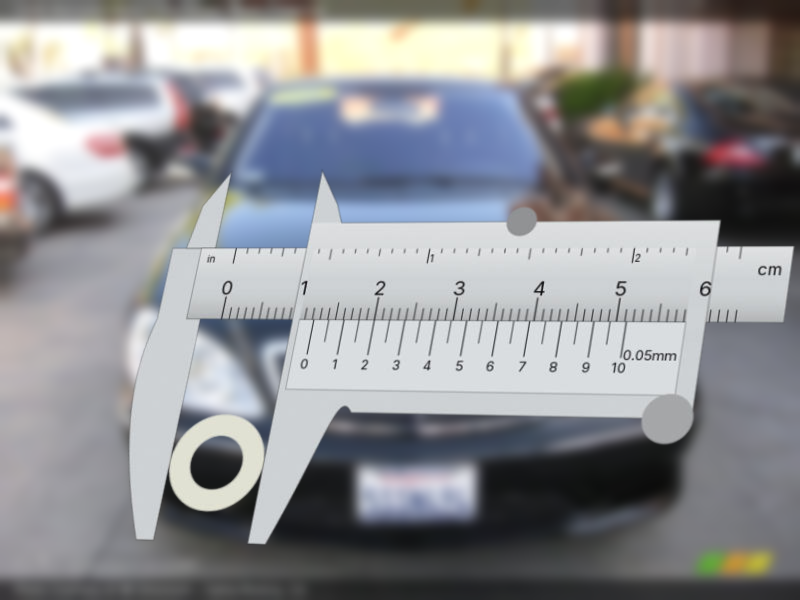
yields 12.2 mm
